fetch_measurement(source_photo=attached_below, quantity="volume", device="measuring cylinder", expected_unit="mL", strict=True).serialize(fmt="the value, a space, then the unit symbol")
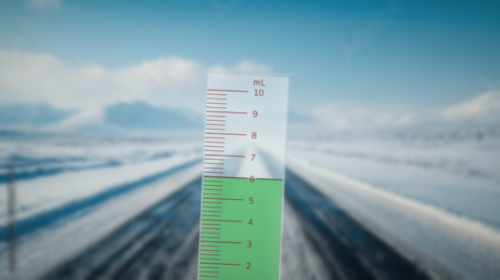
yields 6 mL
